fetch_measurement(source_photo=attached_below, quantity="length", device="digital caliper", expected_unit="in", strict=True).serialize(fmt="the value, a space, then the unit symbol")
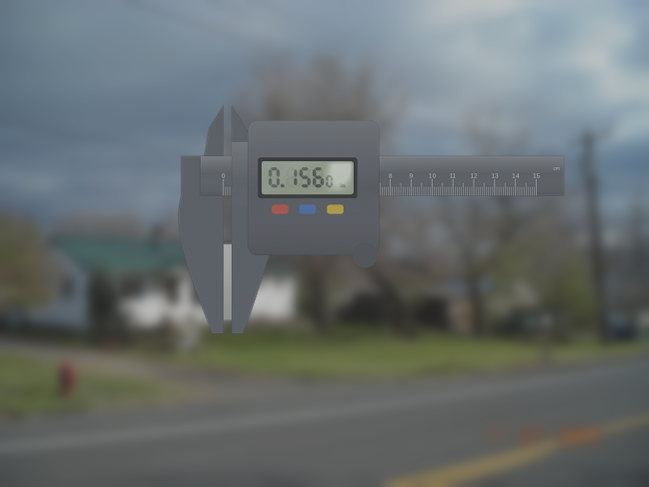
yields 0.1560 in
